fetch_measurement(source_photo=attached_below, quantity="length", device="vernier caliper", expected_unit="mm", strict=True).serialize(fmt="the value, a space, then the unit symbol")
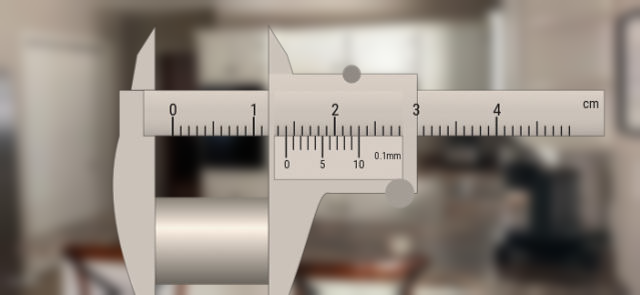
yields 14.0 mm
